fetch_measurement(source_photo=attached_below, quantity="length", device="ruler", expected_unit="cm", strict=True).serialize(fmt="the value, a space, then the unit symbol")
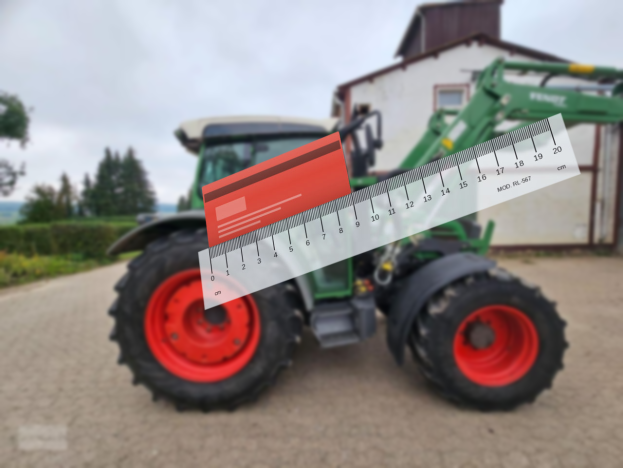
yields 9 cm
